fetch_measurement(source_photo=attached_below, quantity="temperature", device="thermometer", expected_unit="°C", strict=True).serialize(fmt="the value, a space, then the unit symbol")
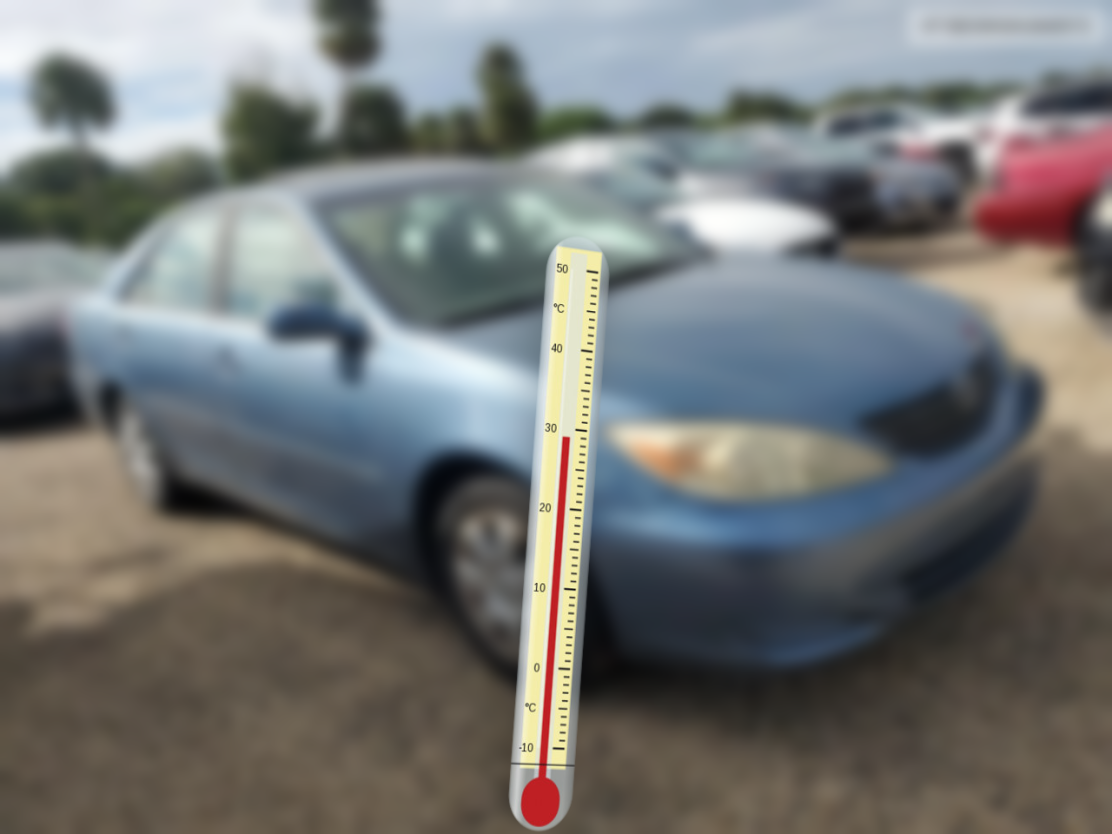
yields 29 °C
